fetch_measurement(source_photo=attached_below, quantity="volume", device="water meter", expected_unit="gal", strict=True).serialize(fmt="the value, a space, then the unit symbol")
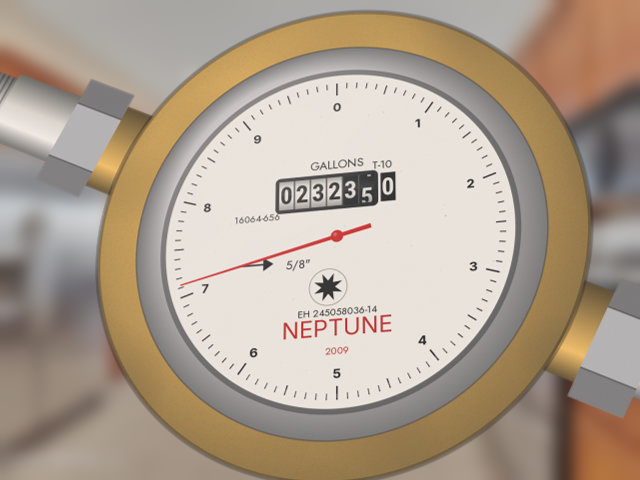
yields 232347.1 gal
